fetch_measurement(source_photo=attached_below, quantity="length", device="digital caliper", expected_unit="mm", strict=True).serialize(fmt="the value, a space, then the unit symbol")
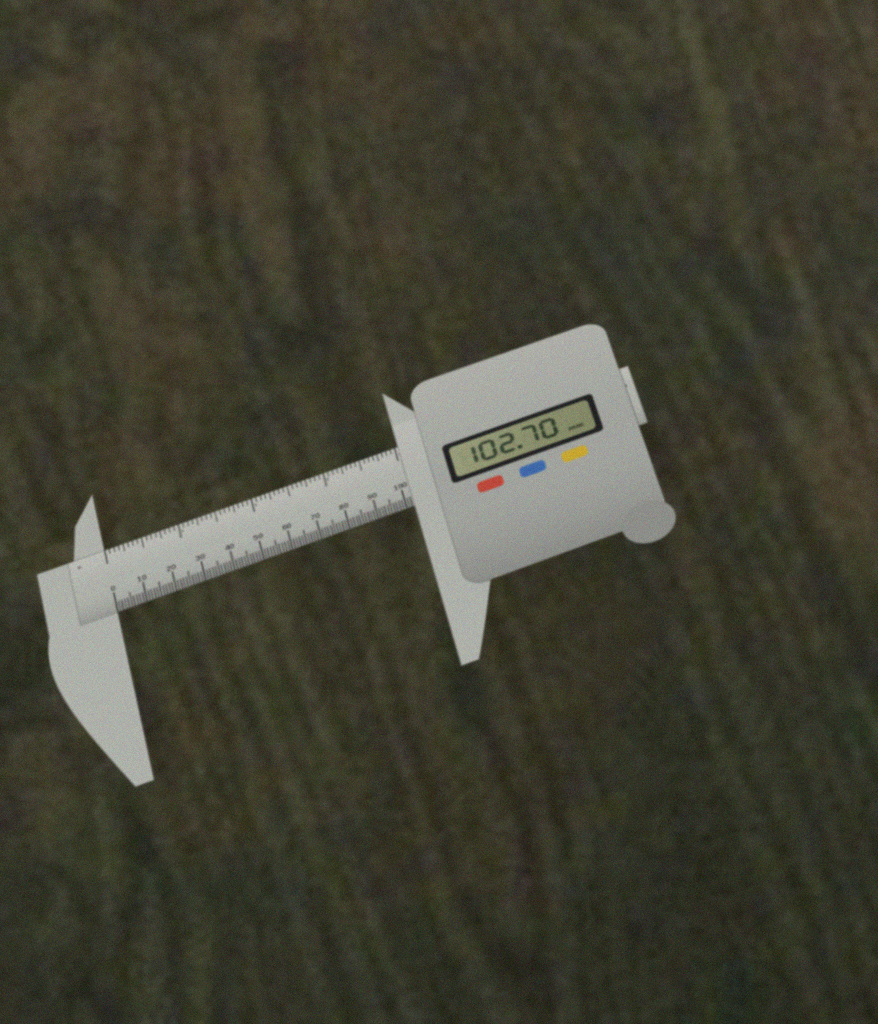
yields 102.70 mm
